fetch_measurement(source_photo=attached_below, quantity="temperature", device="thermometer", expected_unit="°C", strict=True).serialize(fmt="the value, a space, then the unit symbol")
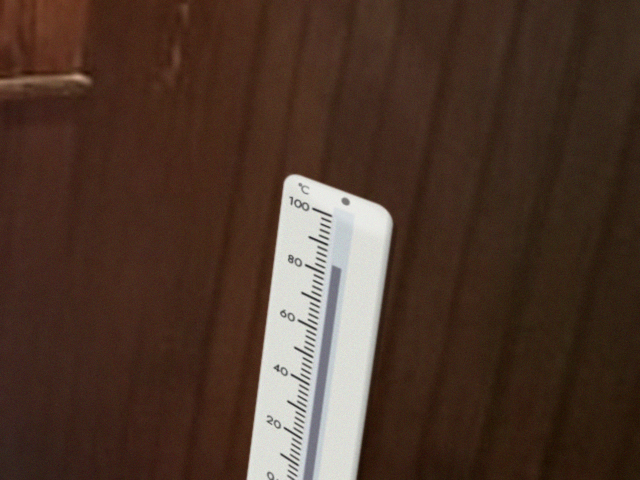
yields 84 °C
